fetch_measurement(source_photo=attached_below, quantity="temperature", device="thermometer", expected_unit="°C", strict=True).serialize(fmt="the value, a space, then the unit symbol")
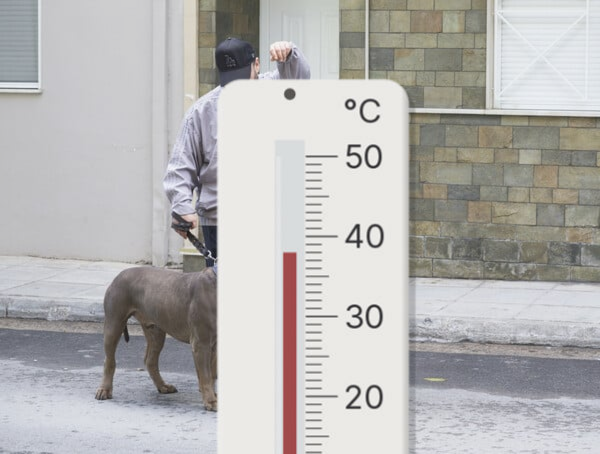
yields 38 °C
